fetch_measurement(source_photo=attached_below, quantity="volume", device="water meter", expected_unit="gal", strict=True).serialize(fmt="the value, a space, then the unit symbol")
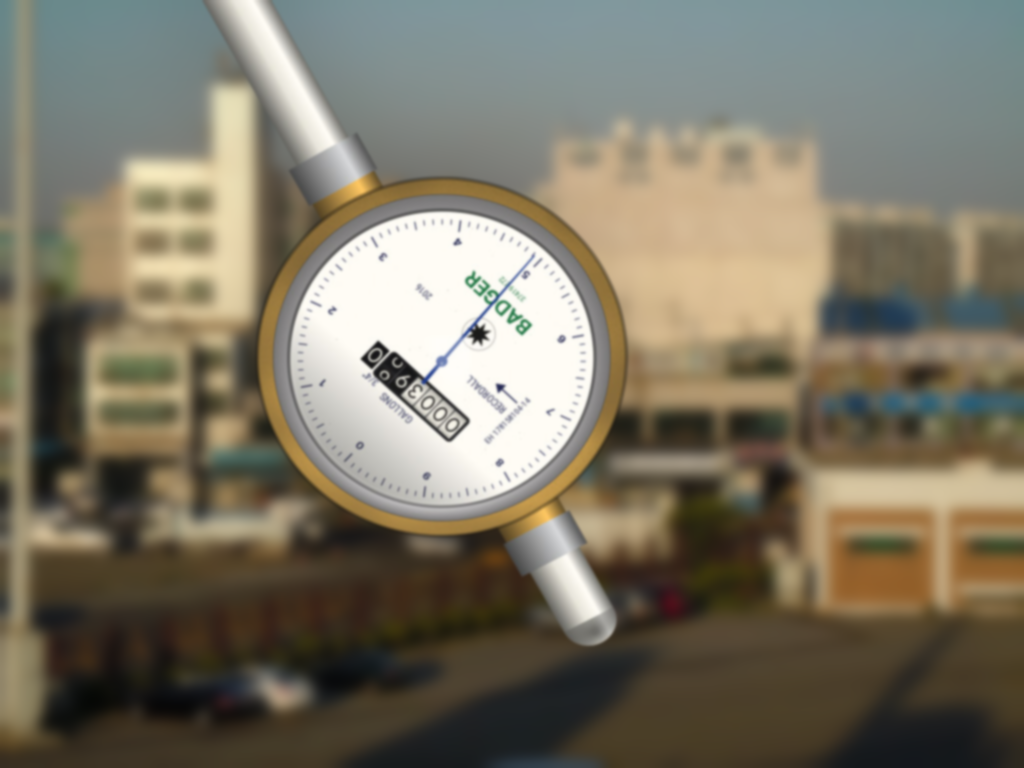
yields 3984.9 gal
